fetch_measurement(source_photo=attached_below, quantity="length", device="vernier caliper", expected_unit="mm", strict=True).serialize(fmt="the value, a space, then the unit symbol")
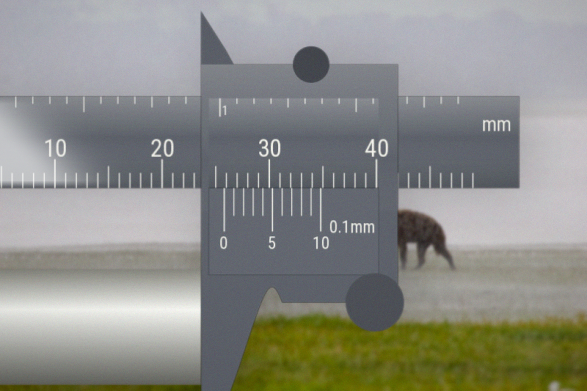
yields 25.8 mm
